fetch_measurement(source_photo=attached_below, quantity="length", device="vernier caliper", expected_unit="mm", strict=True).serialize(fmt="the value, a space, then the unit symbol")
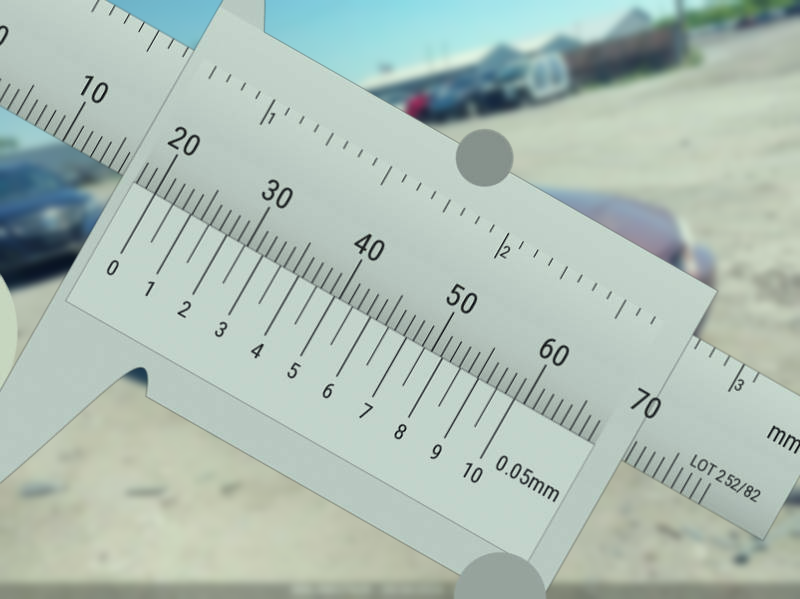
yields 20.0 mm
